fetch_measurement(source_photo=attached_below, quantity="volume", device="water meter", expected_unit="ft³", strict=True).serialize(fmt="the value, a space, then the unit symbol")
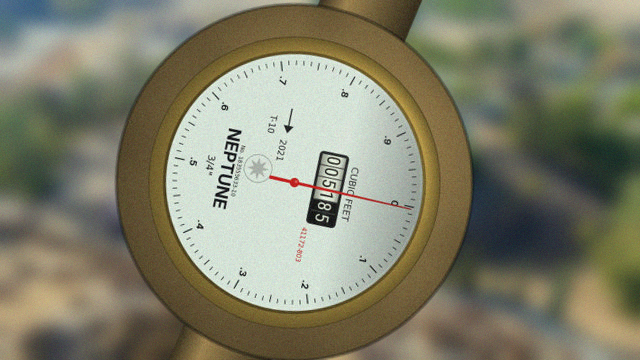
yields 5185.00 ft³
